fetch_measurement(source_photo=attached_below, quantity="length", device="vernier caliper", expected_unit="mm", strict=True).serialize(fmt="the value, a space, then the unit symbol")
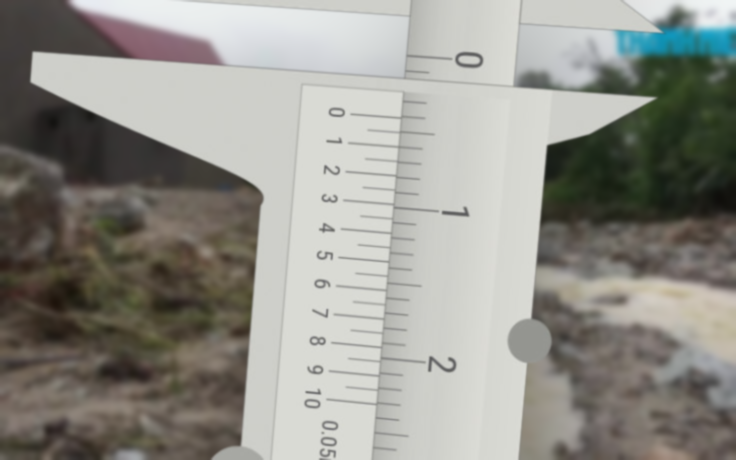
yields 4.1 mm
